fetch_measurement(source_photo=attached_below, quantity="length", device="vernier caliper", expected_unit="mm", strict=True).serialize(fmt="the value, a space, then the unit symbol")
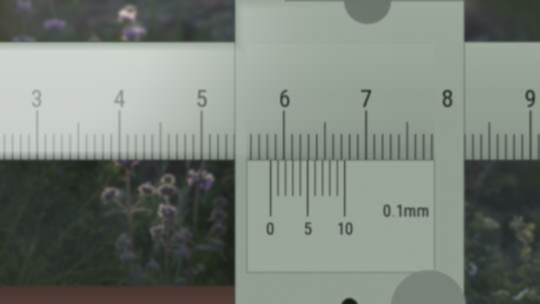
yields 58.4 mm
